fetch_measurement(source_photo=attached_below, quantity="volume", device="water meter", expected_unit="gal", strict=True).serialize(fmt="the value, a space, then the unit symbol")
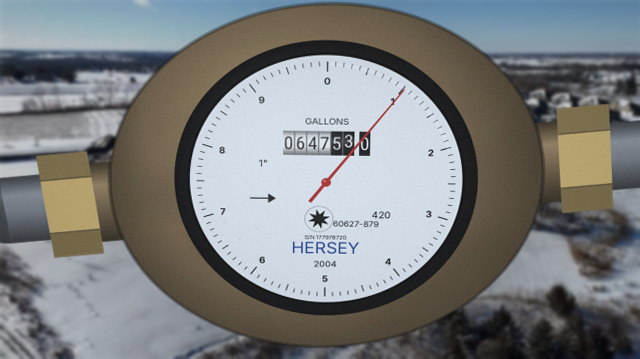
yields 647531.0 gal
